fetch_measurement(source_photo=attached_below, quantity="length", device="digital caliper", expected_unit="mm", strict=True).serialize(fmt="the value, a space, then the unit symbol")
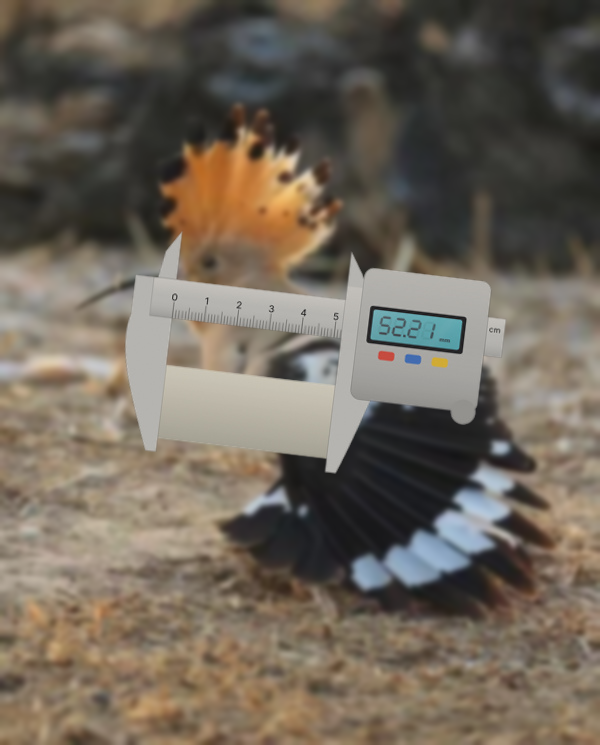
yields 52.21 mm
